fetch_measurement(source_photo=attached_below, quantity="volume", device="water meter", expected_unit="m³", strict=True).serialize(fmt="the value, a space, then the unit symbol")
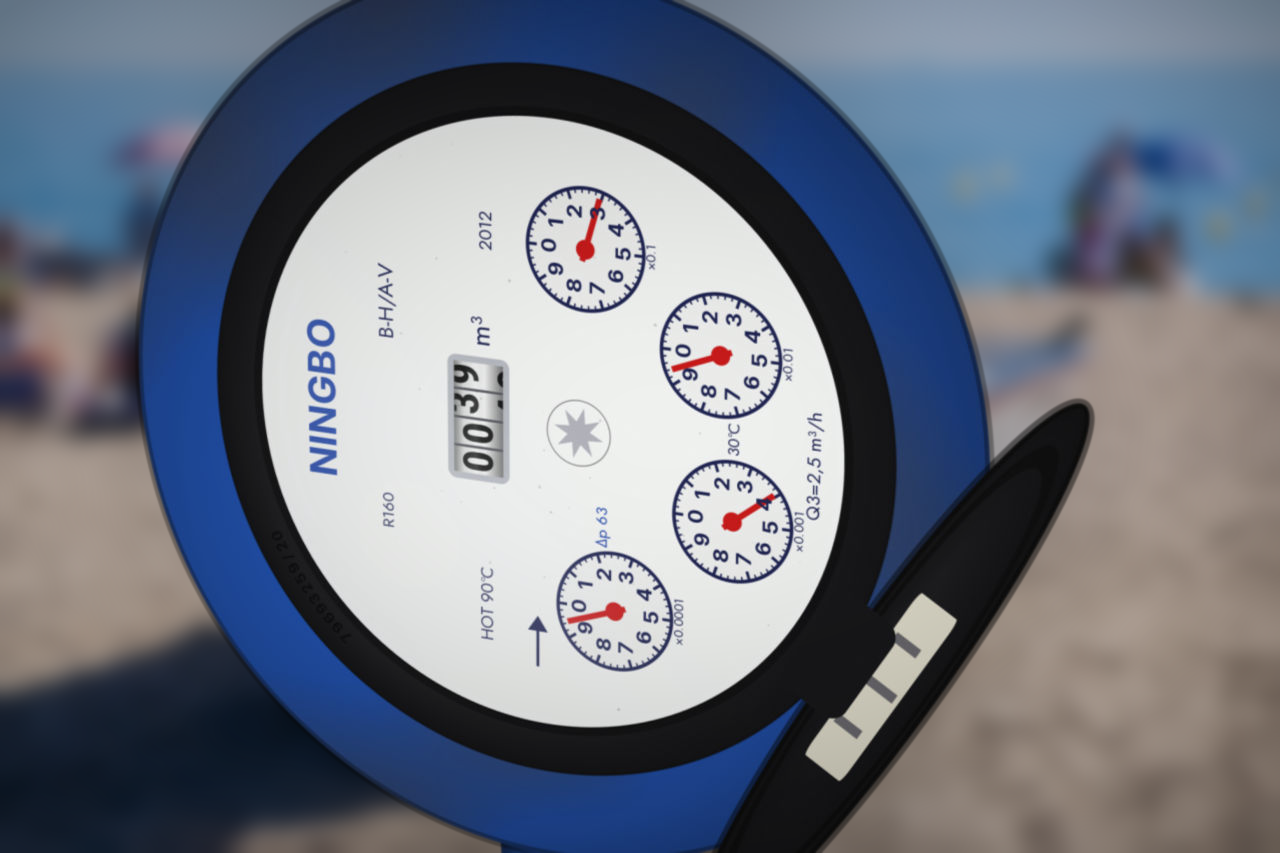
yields 39.2939 m³
